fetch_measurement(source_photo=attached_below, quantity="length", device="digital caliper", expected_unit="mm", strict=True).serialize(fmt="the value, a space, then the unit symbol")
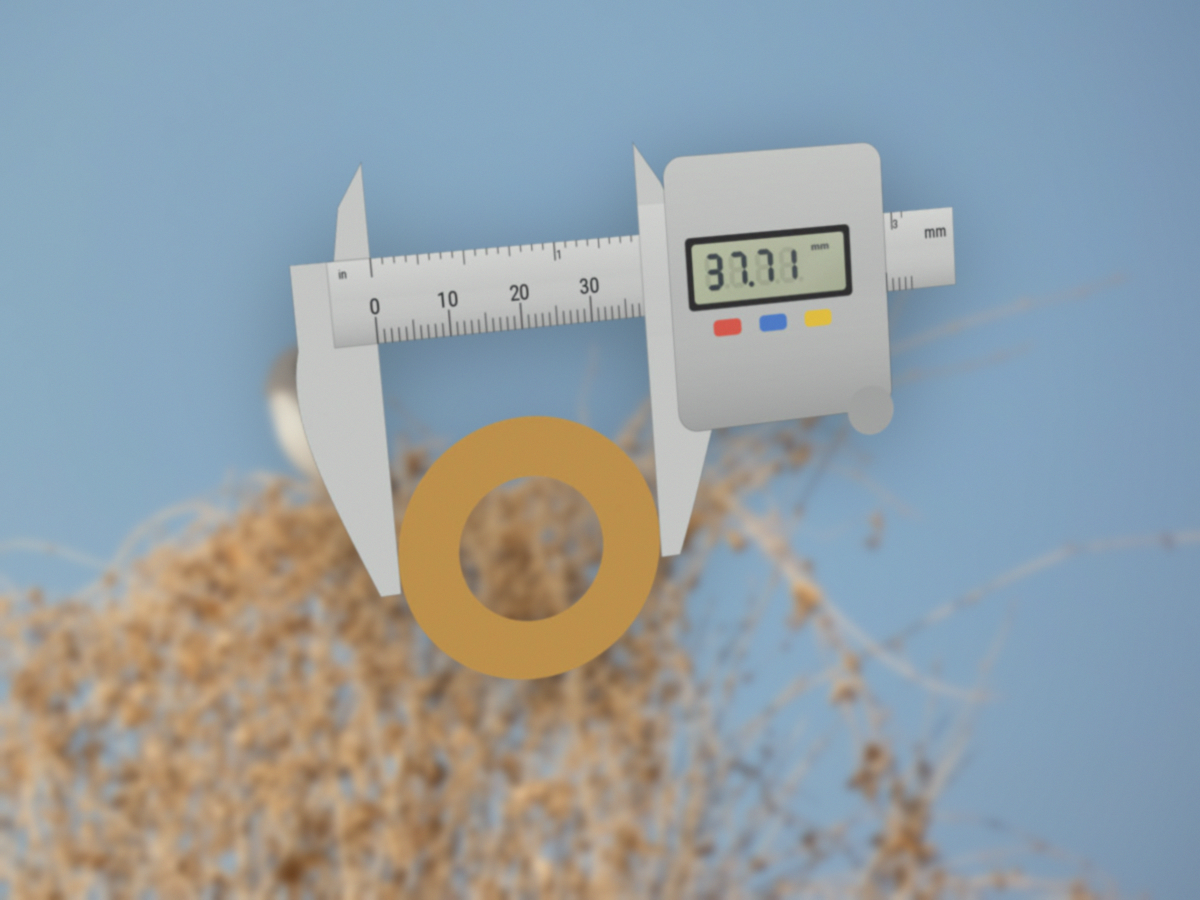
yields 37.71 mm
